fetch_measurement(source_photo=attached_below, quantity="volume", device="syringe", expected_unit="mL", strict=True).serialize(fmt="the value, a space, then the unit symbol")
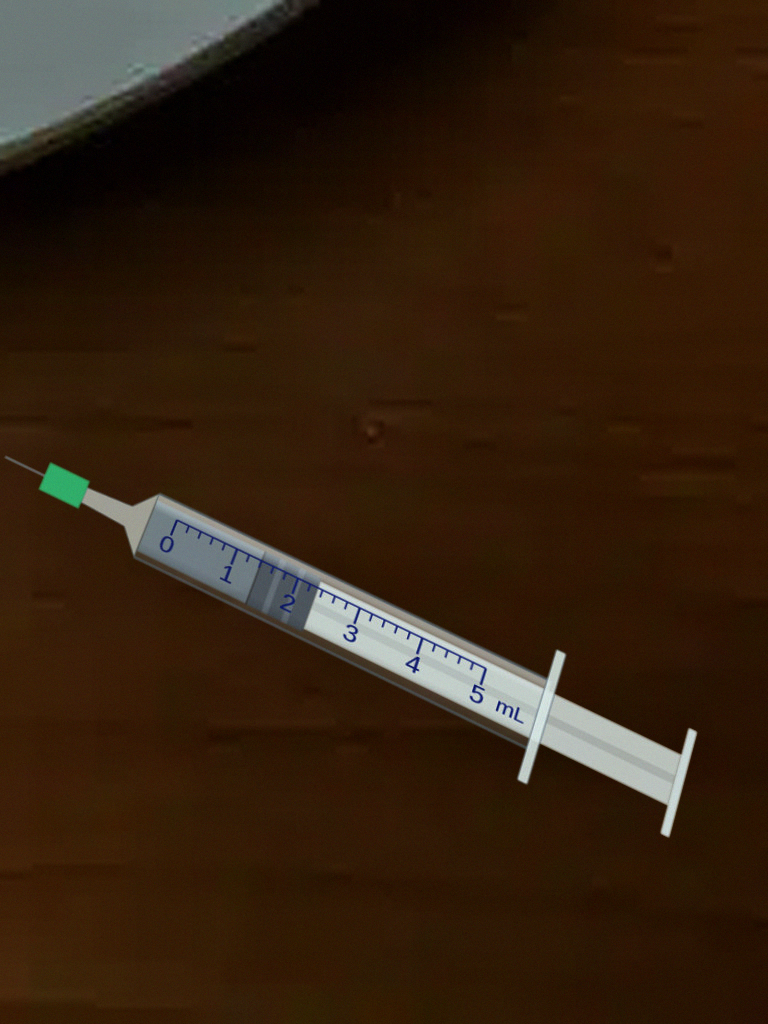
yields 1.4 mL
